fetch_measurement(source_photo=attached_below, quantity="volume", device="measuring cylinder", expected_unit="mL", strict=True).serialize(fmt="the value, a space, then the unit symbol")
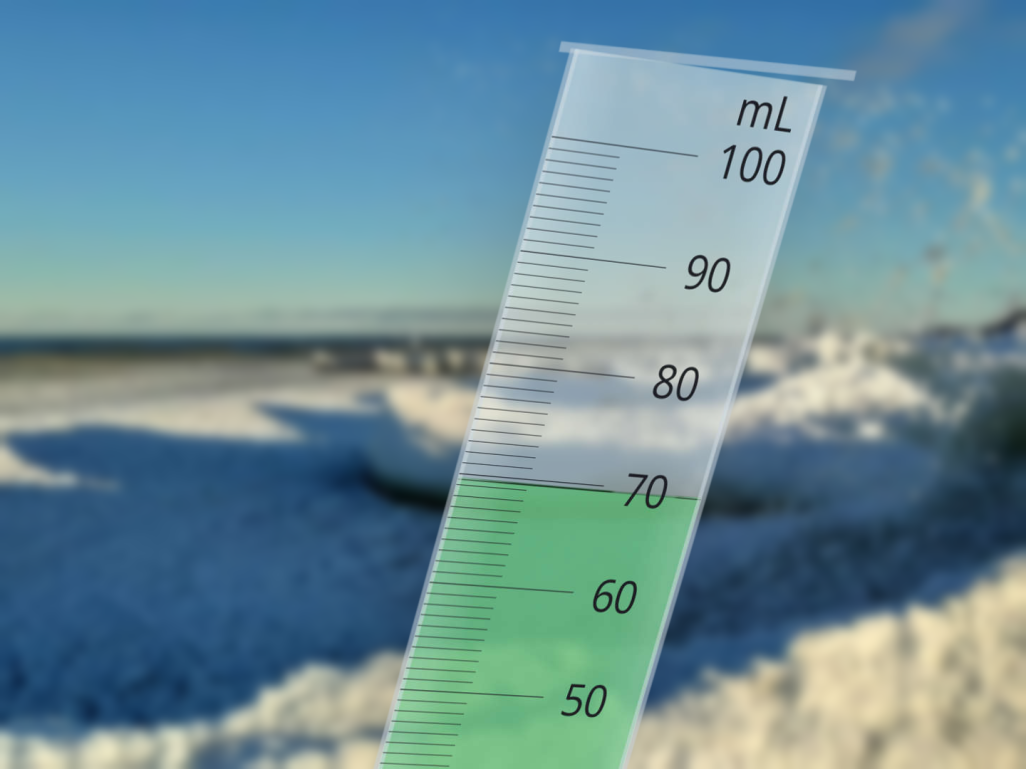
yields 69.5 mL
